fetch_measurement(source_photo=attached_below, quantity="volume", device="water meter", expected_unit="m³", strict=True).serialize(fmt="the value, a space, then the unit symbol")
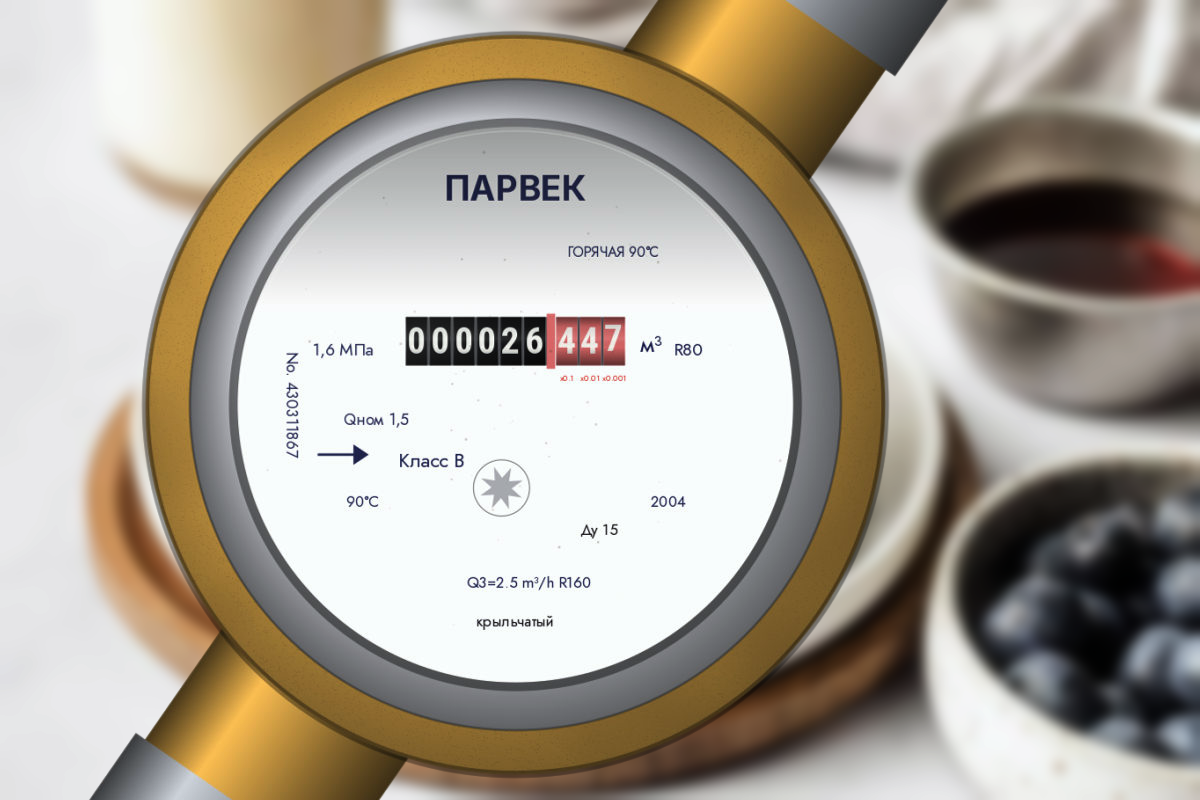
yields 26.447 m³
